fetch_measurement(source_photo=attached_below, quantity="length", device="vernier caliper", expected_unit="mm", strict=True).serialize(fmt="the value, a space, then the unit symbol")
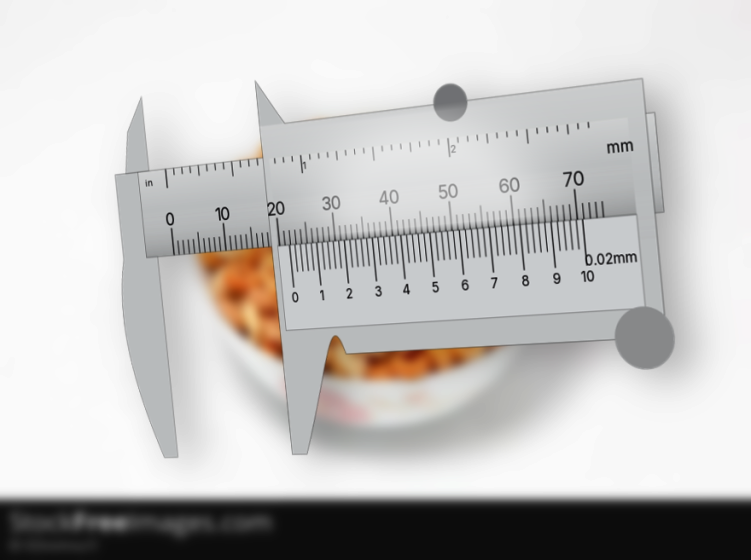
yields 21.8 mm
